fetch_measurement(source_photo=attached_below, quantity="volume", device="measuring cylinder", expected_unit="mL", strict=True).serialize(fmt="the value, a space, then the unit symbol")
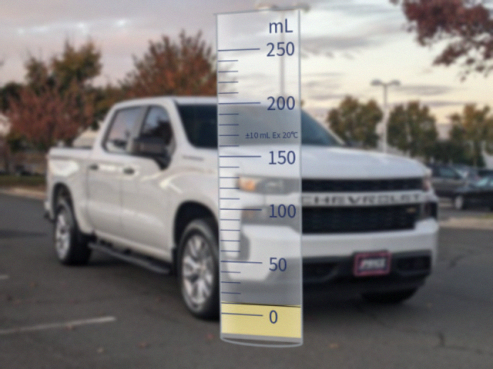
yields 10 mL
